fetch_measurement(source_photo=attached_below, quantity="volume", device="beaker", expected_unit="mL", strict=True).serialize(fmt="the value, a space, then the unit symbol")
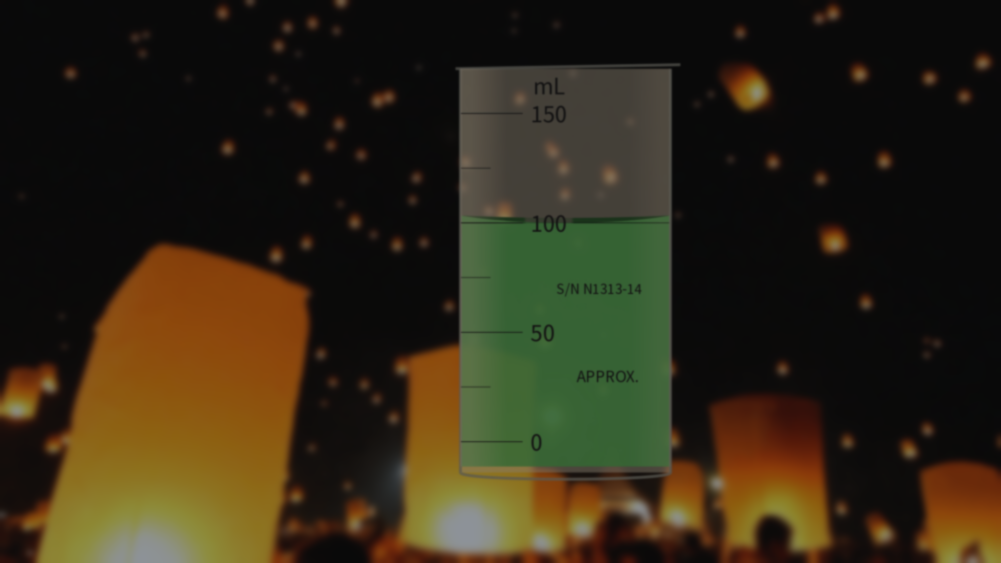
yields 100 mL
